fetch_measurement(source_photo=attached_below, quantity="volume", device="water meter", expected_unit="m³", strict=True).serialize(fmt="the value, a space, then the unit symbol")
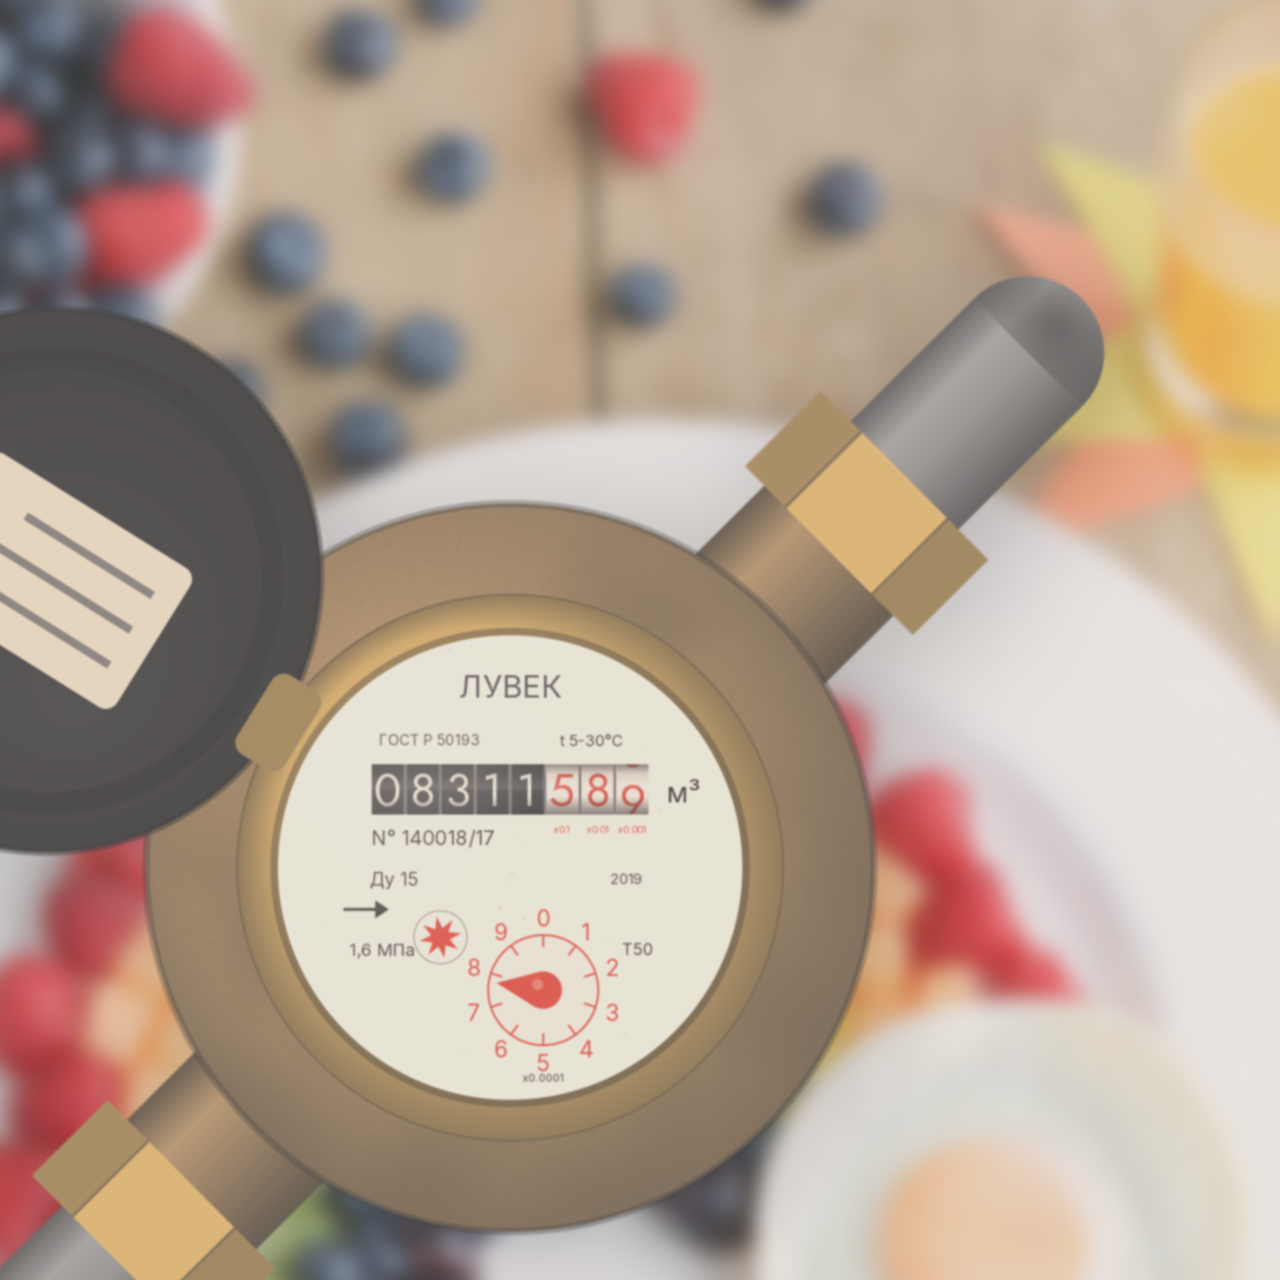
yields 8311.5887 m³
